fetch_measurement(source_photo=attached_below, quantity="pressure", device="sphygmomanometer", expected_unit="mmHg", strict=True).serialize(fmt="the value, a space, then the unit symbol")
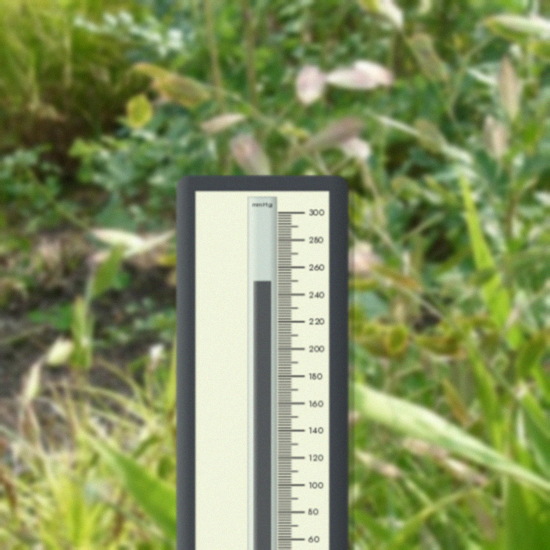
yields 250 mmHg
